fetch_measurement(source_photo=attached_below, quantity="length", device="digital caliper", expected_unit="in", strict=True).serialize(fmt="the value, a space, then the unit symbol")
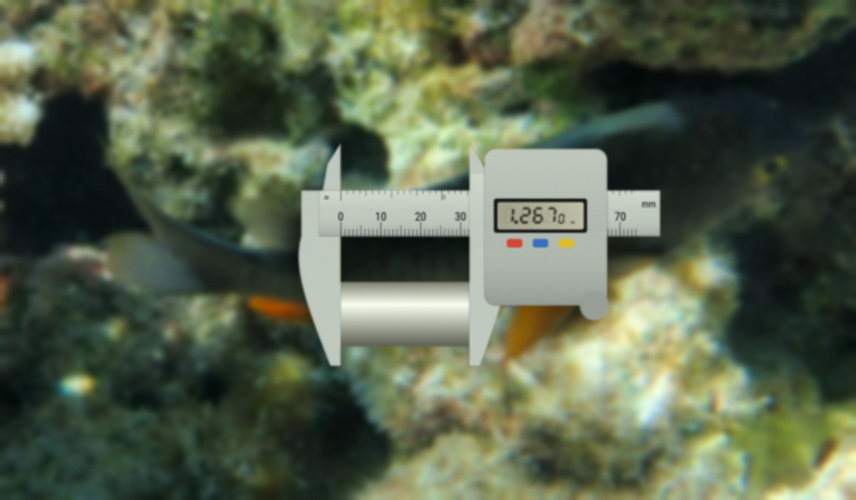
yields 1.2670 in
